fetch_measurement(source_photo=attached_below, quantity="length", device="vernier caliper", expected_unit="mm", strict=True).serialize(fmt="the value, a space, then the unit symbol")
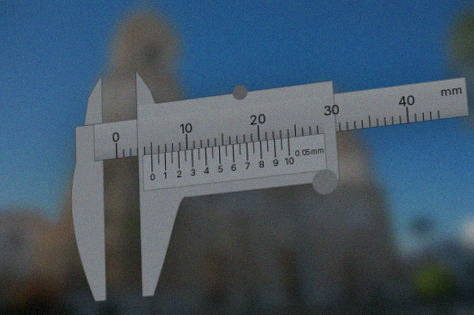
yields 5.0 mm
